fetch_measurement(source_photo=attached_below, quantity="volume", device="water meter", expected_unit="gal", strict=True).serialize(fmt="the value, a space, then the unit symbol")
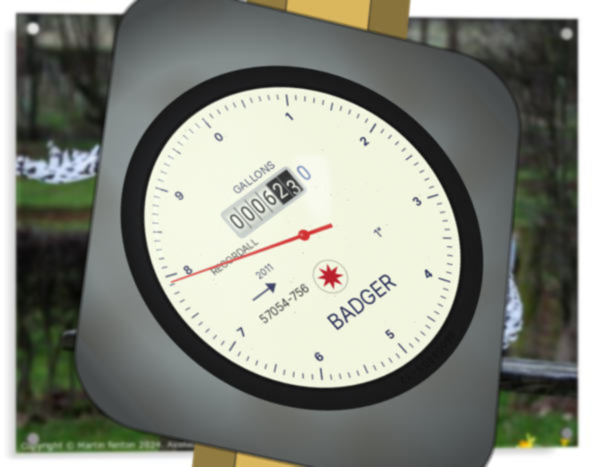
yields 6227.9 gal
